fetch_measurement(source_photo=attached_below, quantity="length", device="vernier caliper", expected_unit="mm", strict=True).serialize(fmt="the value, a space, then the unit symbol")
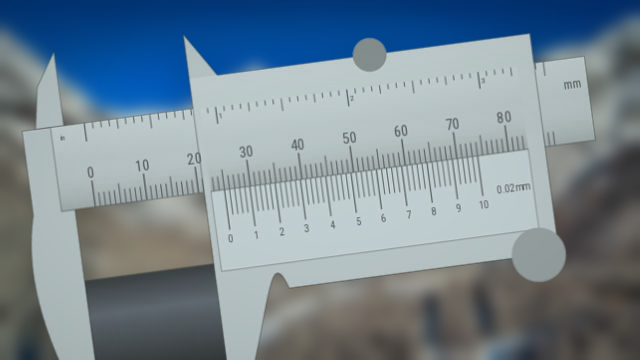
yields 25.0 mm
